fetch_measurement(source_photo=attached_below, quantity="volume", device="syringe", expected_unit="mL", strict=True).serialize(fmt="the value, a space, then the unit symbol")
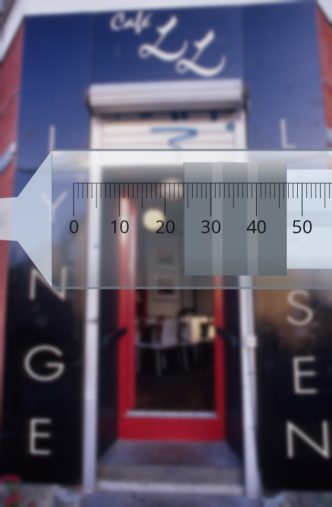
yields 24 mL
